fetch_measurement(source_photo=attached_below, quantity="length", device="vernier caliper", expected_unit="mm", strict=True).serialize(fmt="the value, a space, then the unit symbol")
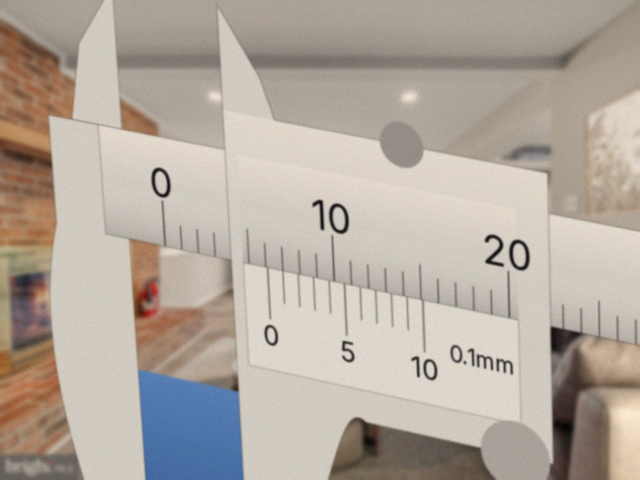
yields 6.1 mm
